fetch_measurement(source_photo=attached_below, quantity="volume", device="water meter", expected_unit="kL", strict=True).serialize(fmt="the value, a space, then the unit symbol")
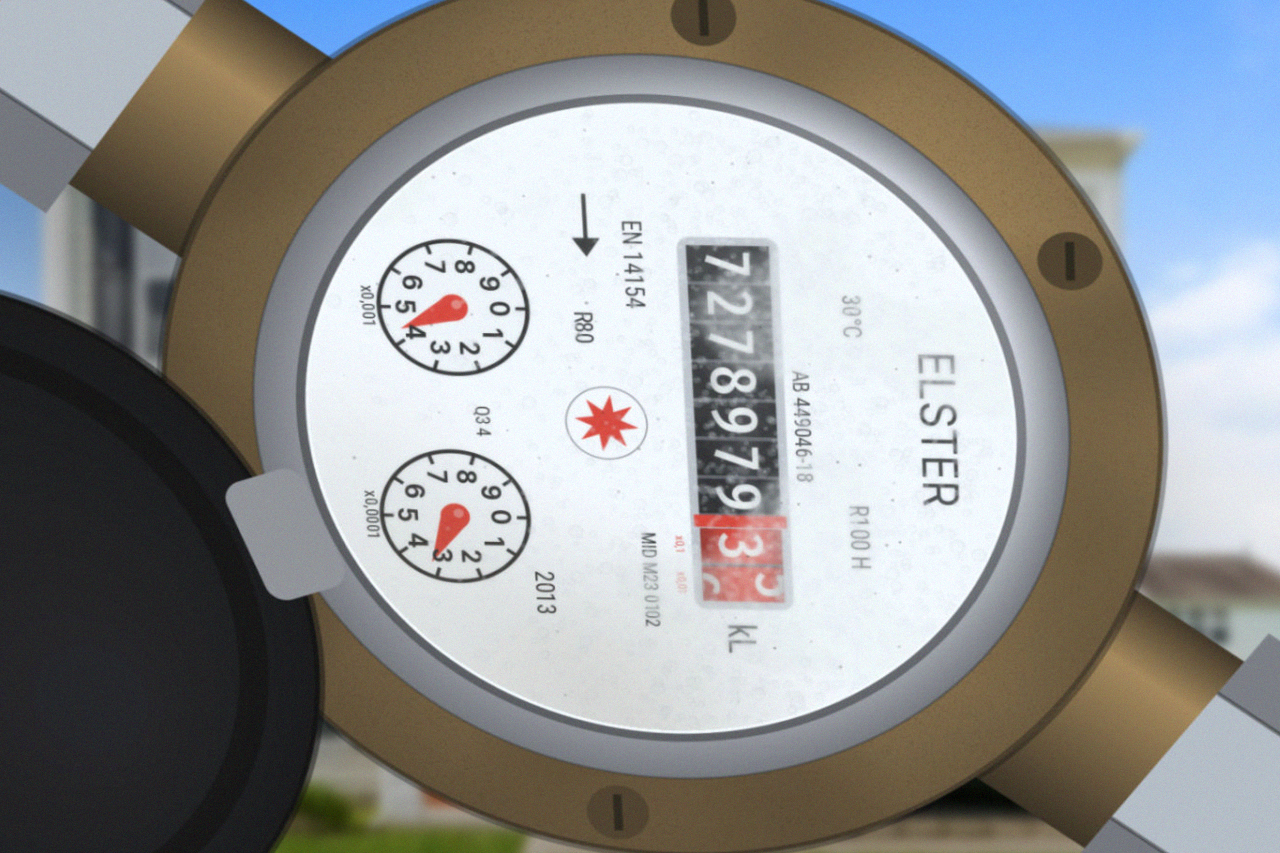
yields 7278979.3543 kL
